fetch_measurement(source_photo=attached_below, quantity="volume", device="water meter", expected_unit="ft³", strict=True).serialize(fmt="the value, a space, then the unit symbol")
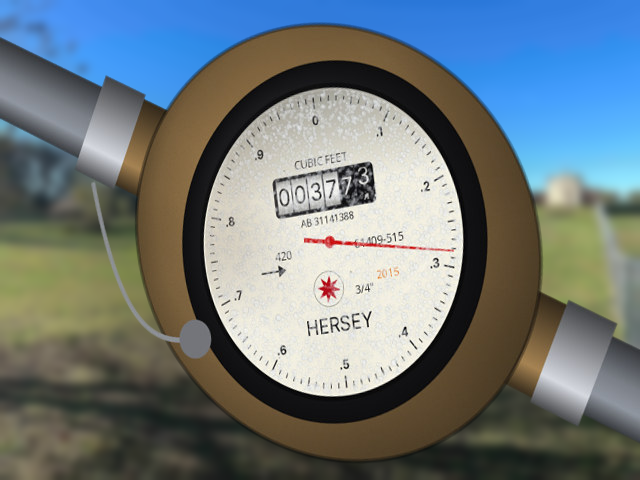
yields 3773.28 ft³
